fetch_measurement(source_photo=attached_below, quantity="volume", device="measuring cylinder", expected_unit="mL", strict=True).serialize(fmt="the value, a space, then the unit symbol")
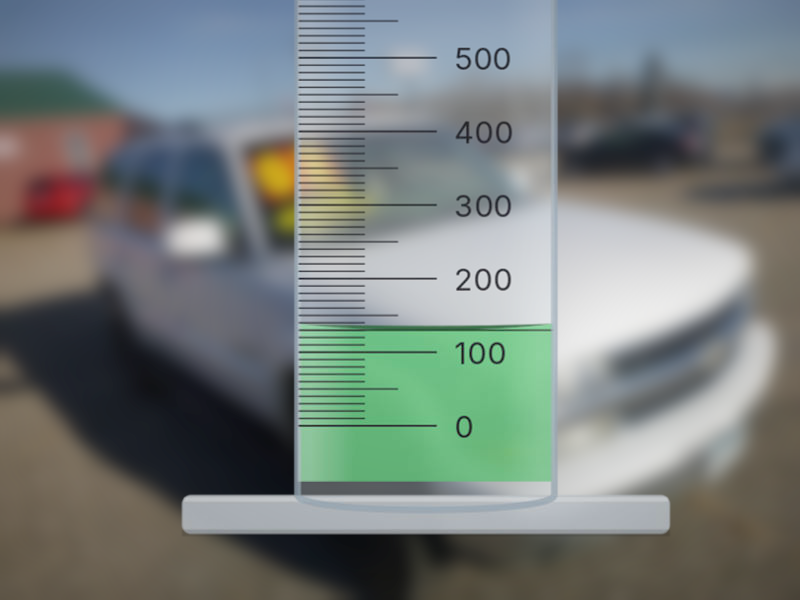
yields 130 mL
